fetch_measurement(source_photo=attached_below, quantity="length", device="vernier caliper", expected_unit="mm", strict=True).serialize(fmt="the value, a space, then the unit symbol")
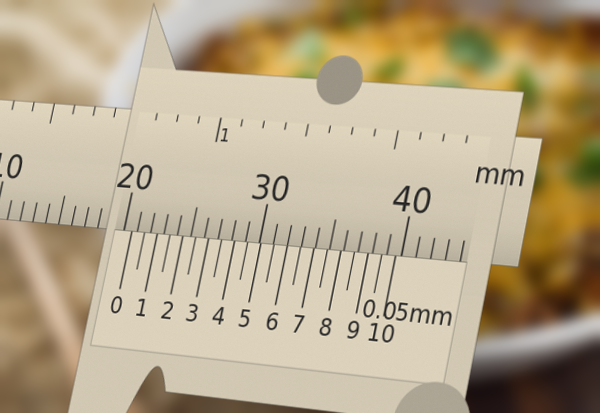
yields 20.6 mm
